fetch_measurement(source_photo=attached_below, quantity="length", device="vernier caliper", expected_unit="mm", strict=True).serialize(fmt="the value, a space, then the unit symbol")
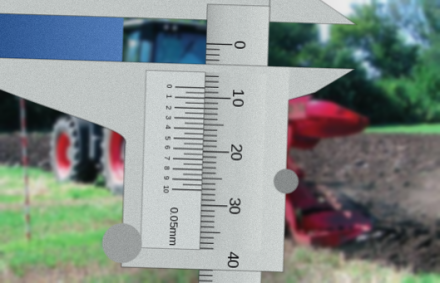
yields 8.2 mm
